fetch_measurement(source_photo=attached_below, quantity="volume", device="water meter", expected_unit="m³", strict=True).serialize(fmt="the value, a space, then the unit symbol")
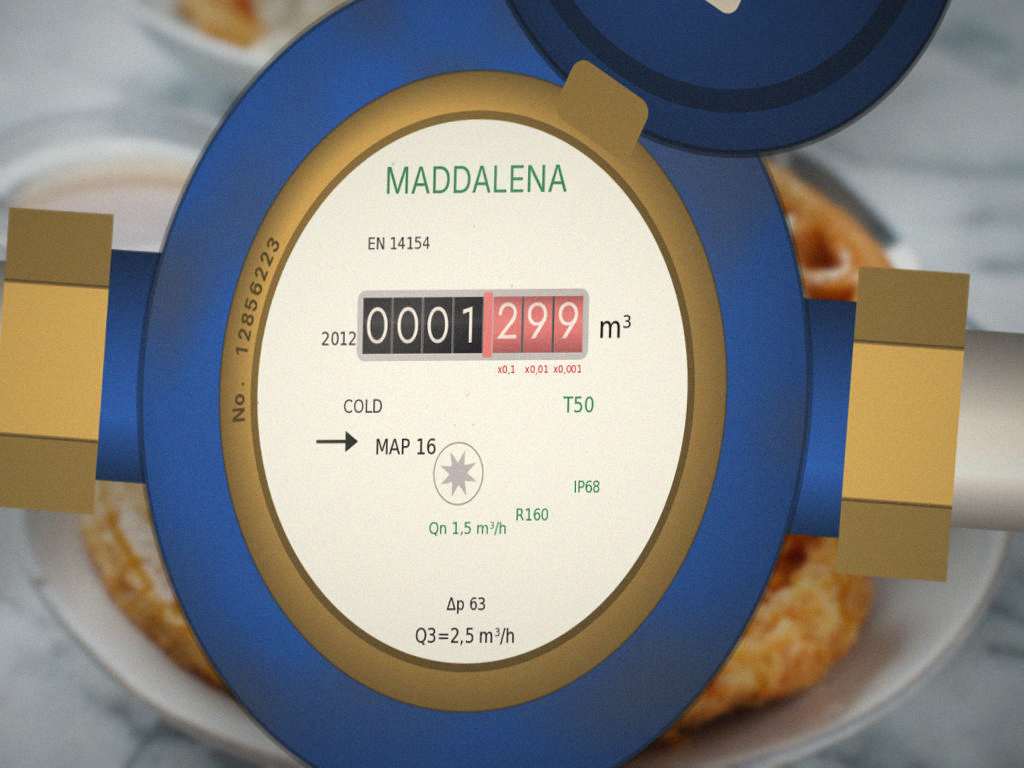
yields 1.299 m³
